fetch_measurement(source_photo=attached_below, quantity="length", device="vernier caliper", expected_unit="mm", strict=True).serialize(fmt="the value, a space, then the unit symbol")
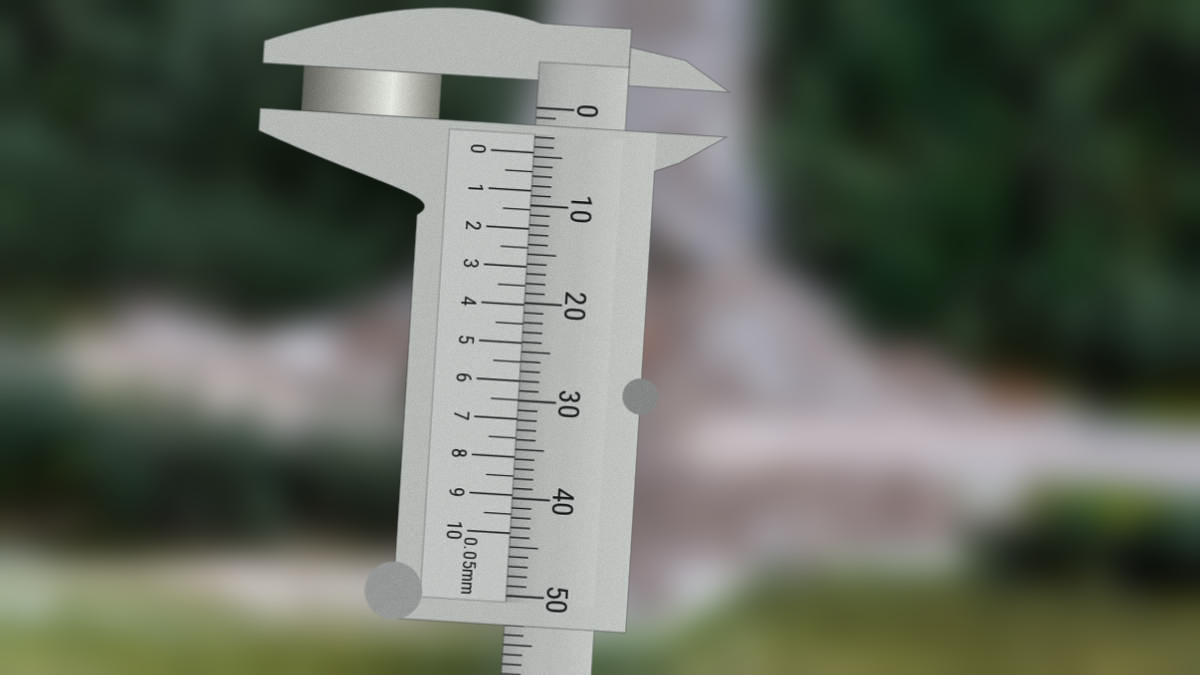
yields 4.6 mm
